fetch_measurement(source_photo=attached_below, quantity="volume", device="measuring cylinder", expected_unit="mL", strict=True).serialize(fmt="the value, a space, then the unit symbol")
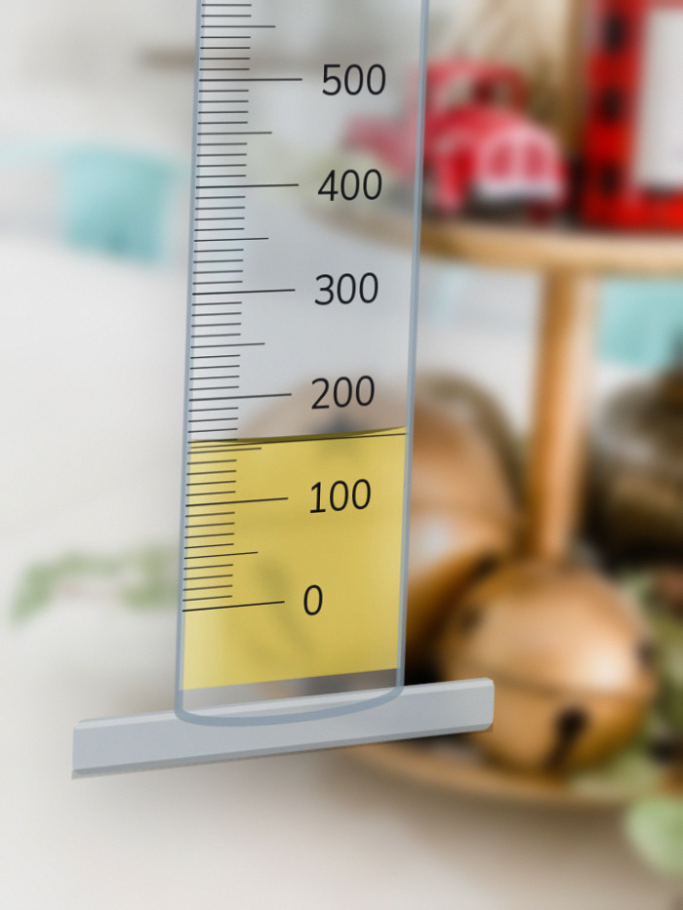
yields 155 mL
